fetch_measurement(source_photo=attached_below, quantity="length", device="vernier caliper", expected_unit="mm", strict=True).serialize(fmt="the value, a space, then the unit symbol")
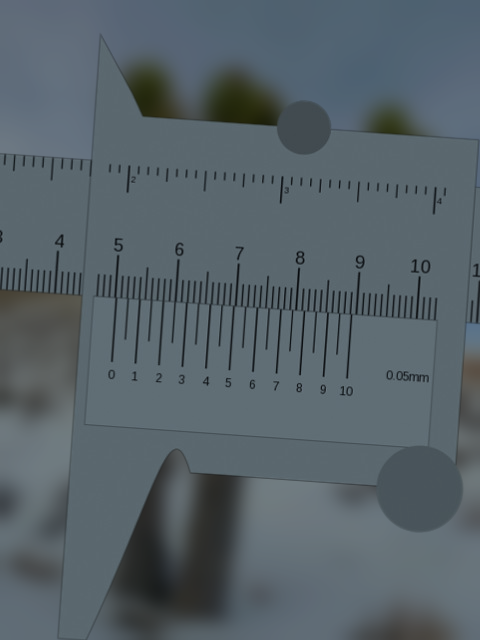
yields 50.2 mm
